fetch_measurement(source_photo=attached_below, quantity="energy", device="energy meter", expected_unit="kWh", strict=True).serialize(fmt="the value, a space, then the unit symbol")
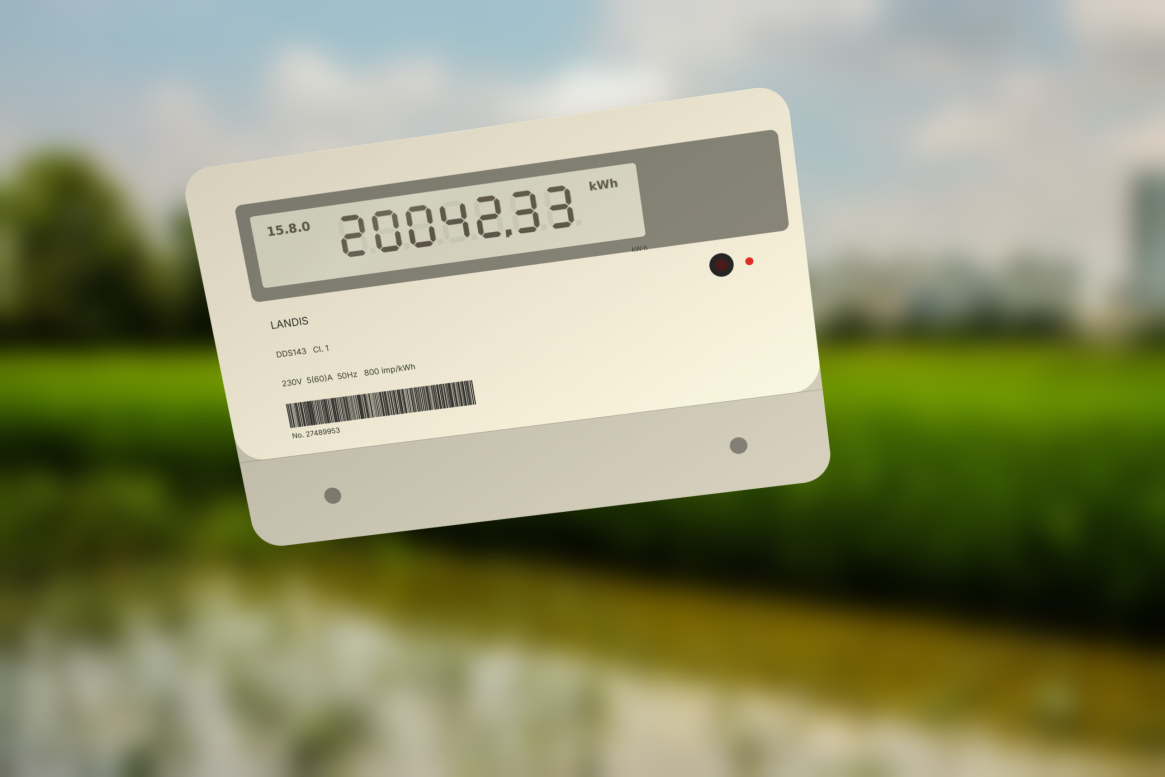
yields 20042.33 kWh
